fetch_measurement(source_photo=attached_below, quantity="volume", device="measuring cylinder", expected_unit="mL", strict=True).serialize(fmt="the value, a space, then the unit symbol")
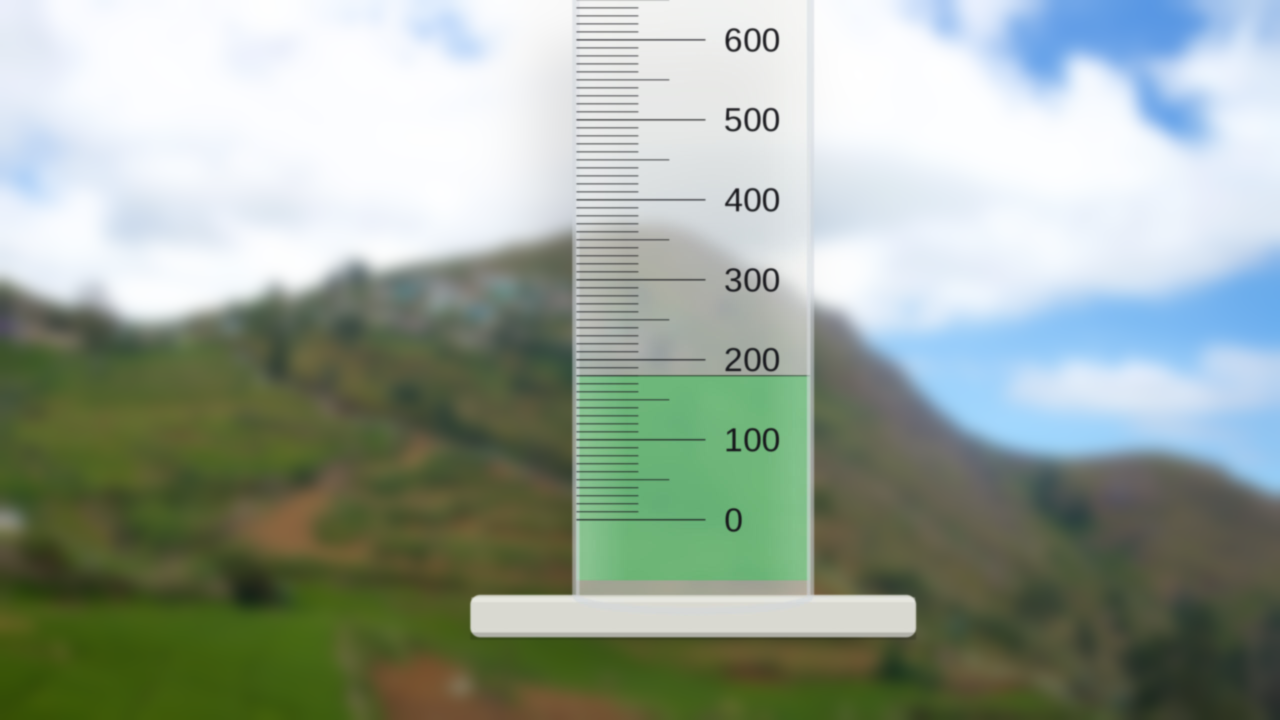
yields 180 mL
